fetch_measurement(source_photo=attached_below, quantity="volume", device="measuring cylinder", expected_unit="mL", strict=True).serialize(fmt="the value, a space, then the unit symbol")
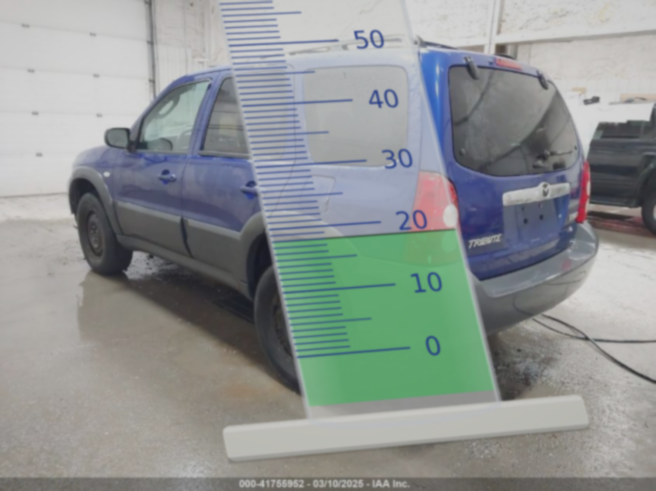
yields 18 mL
